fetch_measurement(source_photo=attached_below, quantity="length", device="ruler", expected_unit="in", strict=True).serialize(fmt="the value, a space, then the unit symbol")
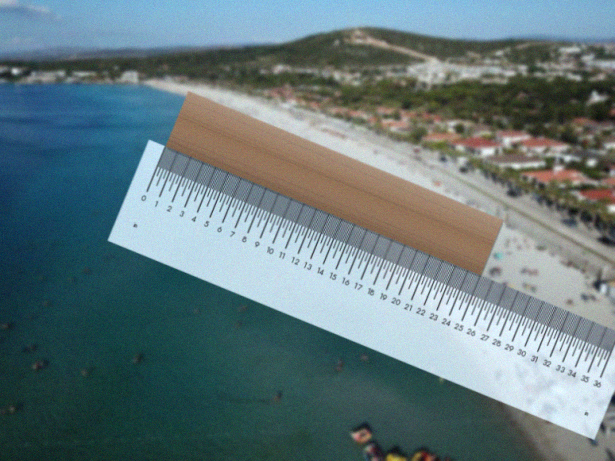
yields 25 in
